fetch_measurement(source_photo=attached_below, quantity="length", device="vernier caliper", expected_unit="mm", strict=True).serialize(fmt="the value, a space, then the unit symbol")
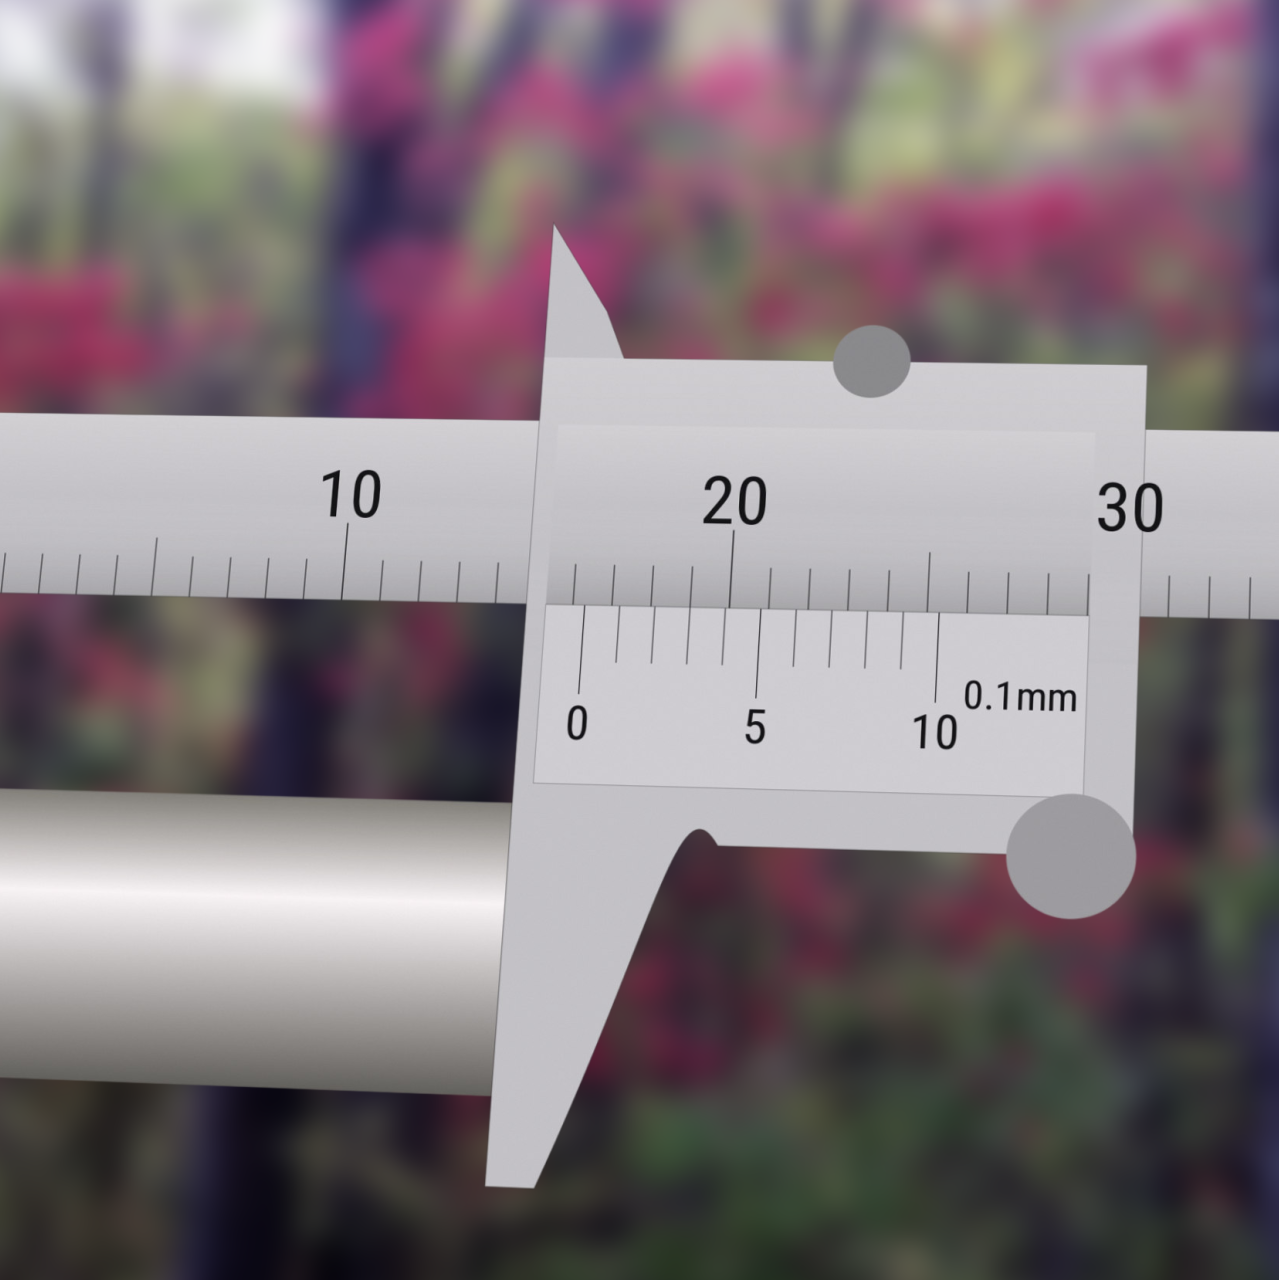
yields 16.3 mm
